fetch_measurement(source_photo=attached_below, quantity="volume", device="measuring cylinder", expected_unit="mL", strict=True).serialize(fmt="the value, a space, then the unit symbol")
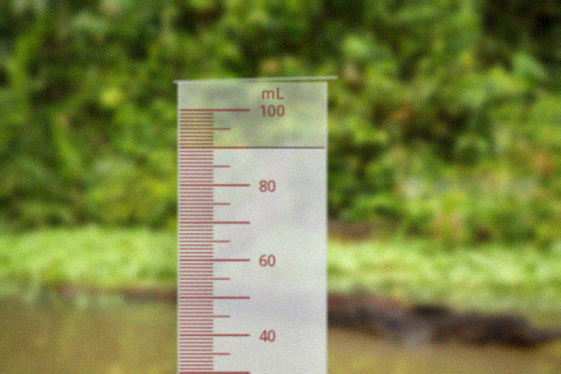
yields 90 mL
